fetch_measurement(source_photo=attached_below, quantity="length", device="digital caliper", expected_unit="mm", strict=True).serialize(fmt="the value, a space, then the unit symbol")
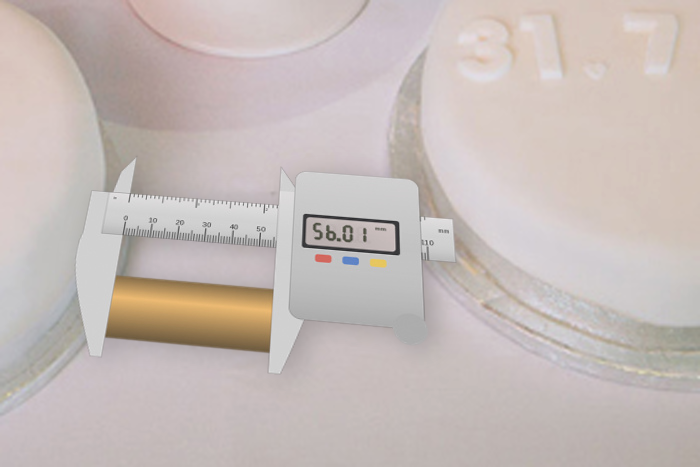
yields 56.01 mm
